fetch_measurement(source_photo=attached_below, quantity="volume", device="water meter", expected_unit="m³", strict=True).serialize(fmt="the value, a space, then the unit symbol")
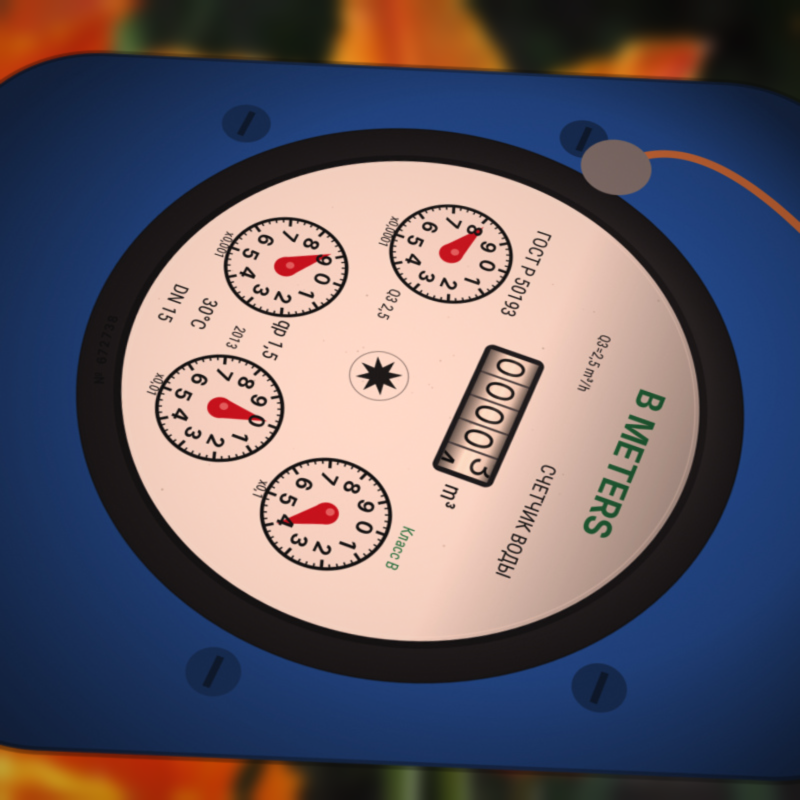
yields 3.3988 m³
